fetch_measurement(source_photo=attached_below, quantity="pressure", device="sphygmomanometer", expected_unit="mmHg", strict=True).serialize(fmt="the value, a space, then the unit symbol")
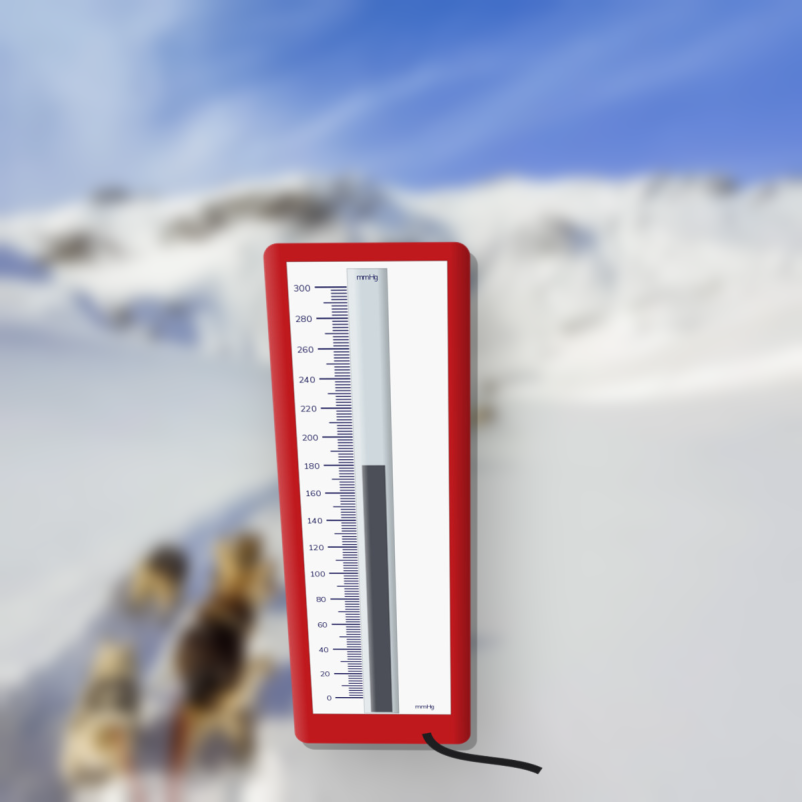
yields 180 mmHg
